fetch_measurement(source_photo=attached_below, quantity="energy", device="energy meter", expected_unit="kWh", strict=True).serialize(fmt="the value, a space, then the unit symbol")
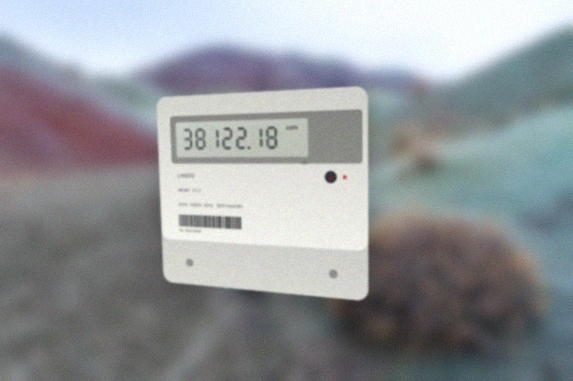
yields 38122.18 kWh
